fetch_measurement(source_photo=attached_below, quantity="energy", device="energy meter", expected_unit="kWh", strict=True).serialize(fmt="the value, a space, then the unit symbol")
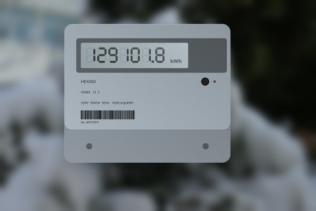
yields 129101.8 kWh
